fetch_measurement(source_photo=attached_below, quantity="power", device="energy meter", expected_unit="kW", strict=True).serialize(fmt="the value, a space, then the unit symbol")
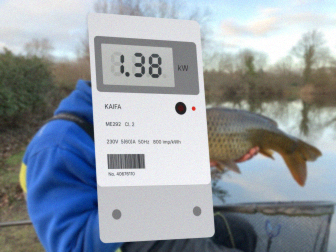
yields 1.38 kW
